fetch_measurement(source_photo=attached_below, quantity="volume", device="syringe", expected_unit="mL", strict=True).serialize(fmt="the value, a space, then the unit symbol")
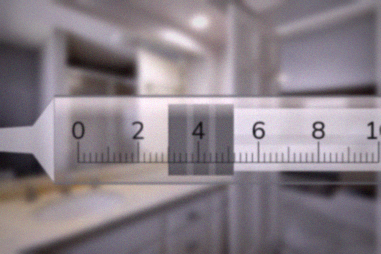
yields 3 mL
